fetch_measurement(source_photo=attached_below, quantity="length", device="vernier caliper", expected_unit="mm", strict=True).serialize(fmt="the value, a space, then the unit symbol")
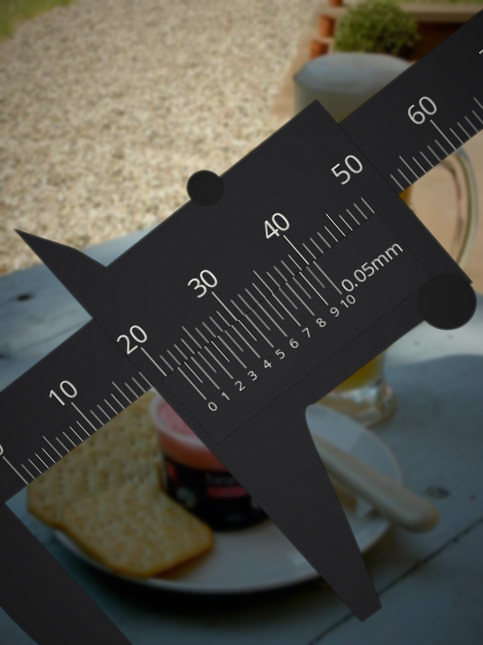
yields 21.6 mm
